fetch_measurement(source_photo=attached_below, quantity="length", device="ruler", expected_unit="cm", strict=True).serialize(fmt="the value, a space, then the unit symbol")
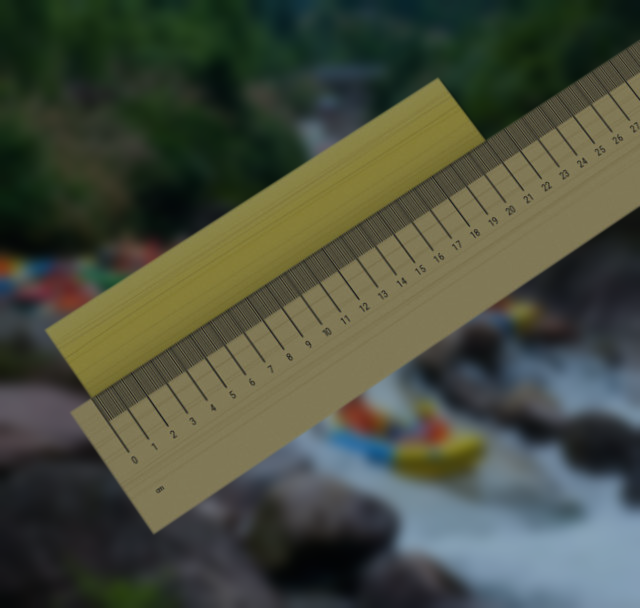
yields 21 cm
